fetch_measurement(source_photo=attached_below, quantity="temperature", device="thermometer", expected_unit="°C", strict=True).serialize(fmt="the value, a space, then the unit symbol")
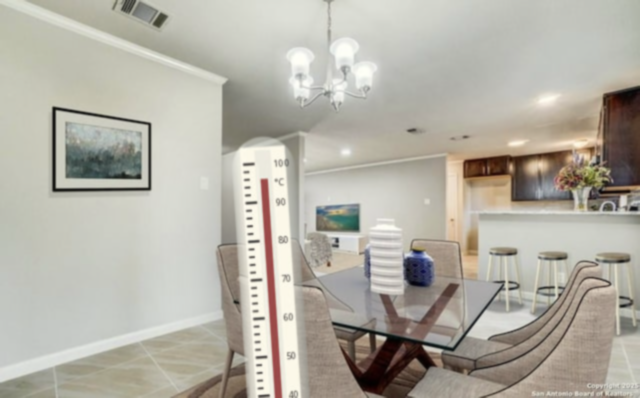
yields 96 °C
